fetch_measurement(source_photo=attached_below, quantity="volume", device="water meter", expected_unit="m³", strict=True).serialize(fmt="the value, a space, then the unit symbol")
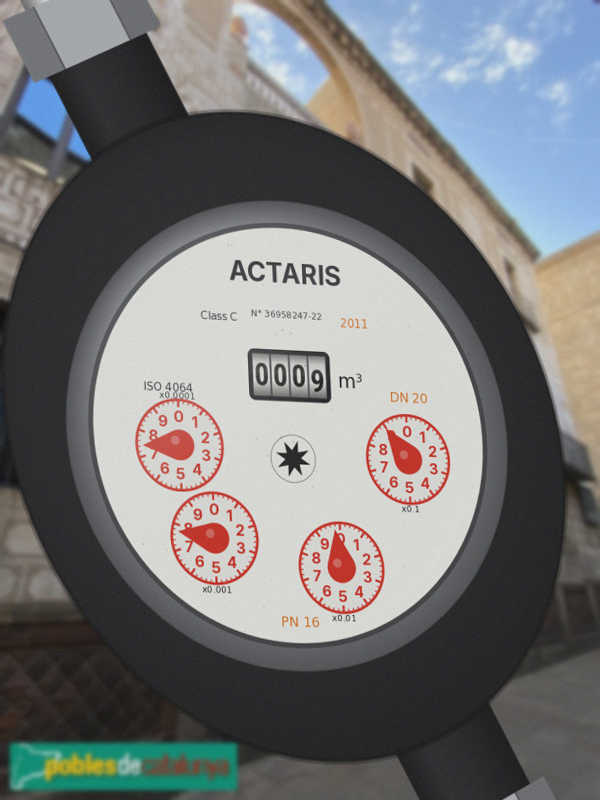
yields 8.8977 m³
